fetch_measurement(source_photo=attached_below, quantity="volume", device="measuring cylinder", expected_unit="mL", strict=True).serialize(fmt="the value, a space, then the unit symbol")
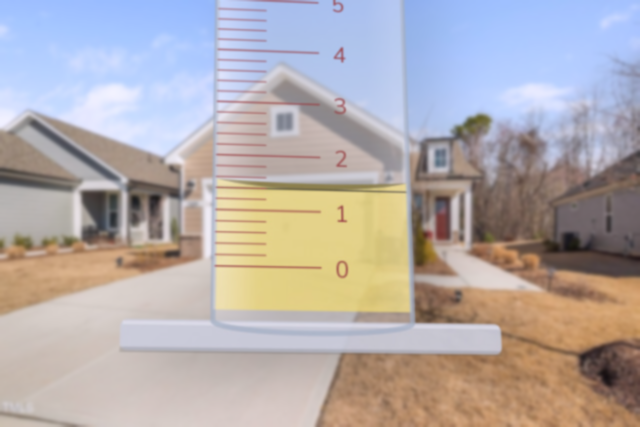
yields 1.4 mL
